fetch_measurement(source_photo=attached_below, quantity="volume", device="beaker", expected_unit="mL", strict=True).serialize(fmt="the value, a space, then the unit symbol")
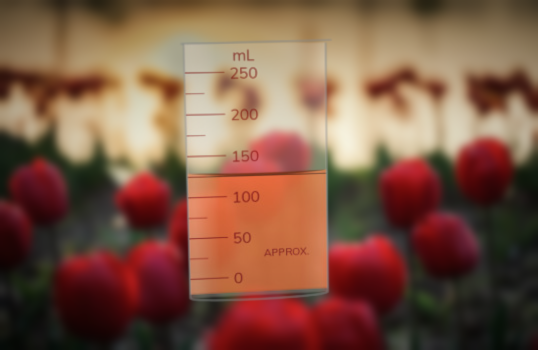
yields 125 mL
